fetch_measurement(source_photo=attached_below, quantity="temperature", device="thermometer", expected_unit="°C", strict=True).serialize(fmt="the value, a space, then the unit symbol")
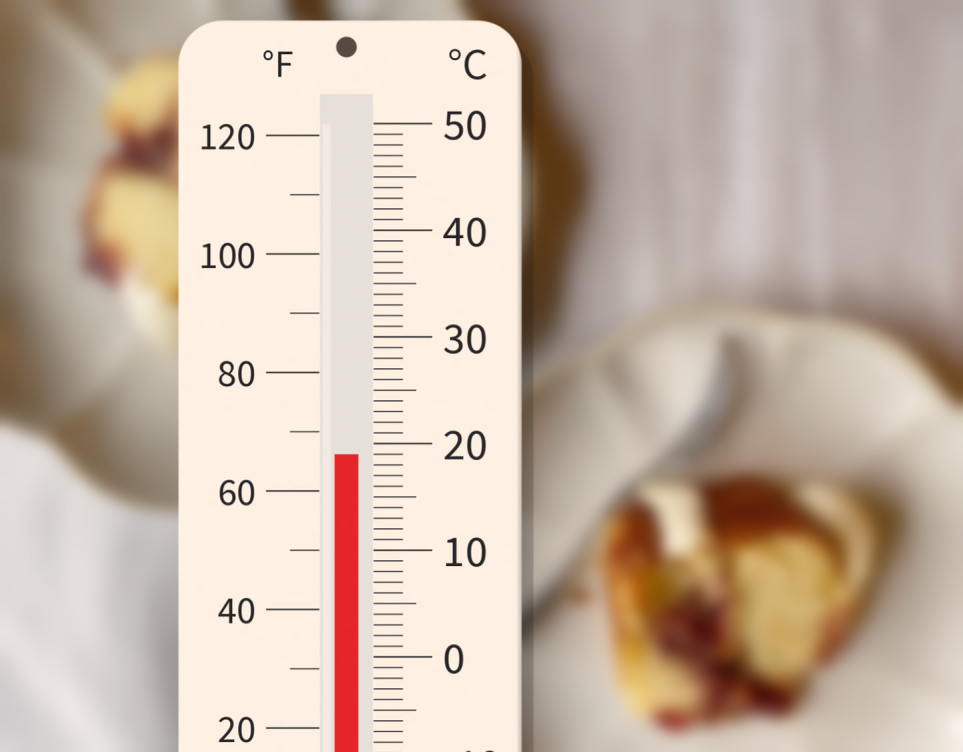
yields 19 °C
